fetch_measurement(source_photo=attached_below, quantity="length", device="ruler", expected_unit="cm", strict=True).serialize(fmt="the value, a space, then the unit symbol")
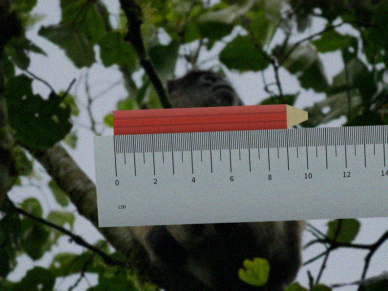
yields 10.5 cm
